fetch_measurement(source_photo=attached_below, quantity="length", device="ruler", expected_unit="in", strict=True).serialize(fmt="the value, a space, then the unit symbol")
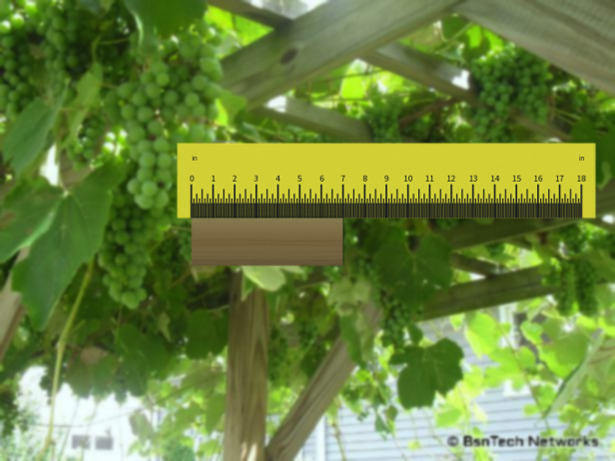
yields 7 in
